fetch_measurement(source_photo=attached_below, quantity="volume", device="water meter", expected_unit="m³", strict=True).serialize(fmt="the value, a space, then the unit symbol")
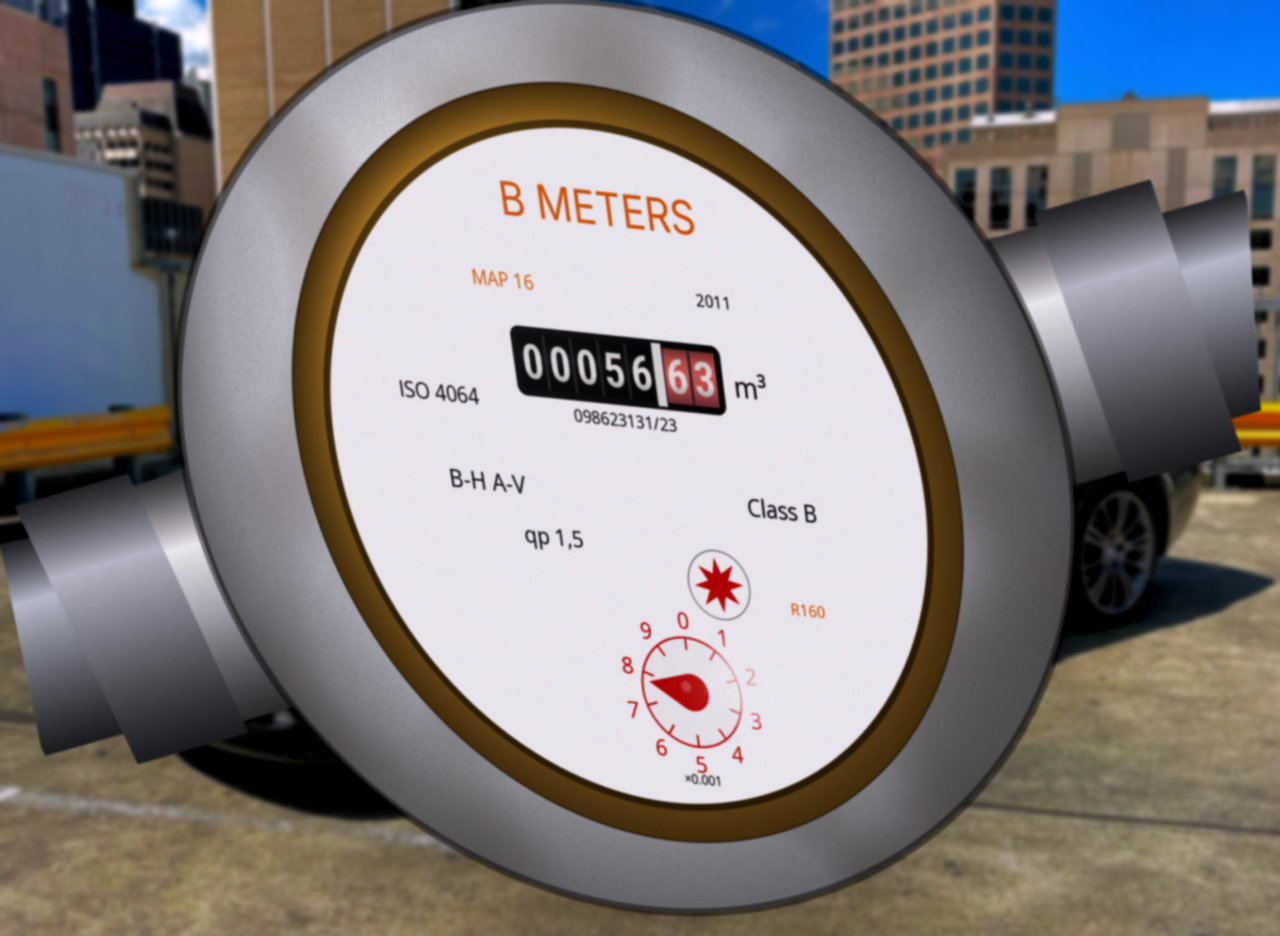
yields 56.637 m³
